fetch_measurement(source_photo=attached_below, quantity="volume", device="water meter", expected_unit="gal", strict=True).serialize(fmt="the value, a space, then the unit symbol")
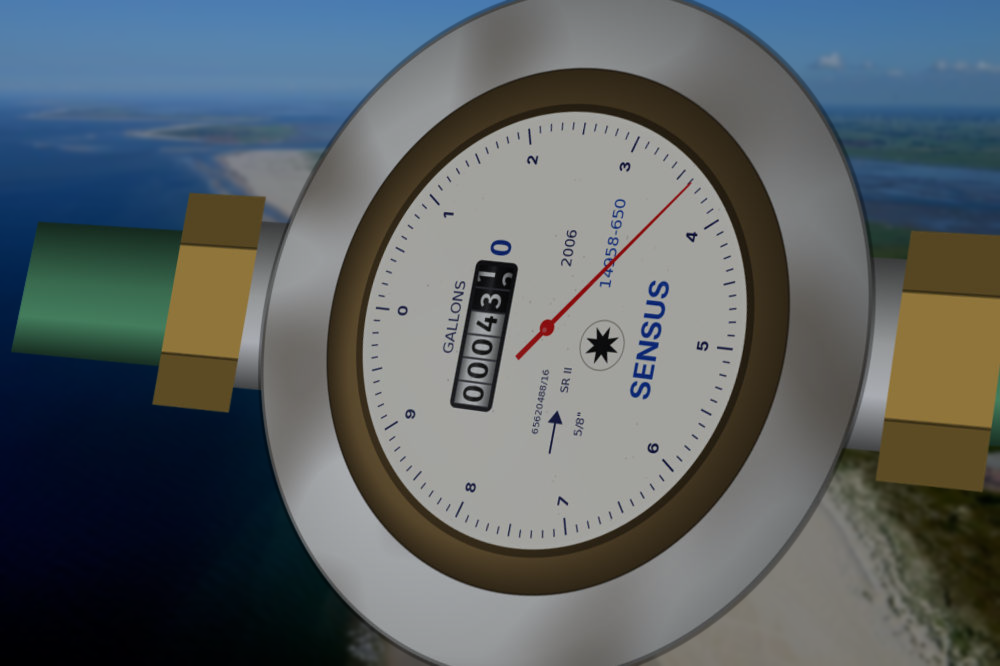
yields 4313.6 gal
